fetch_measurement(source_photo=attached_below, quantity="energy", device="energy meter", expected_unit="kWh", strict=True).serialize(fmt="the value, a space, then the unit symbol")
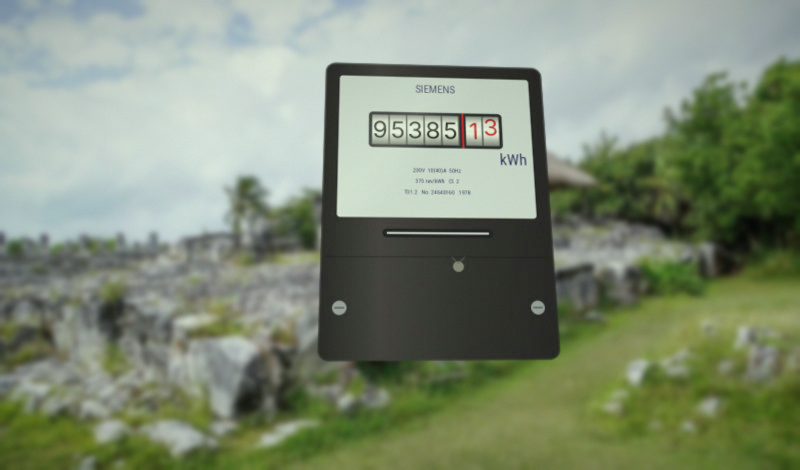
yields 95385.13 kWh
